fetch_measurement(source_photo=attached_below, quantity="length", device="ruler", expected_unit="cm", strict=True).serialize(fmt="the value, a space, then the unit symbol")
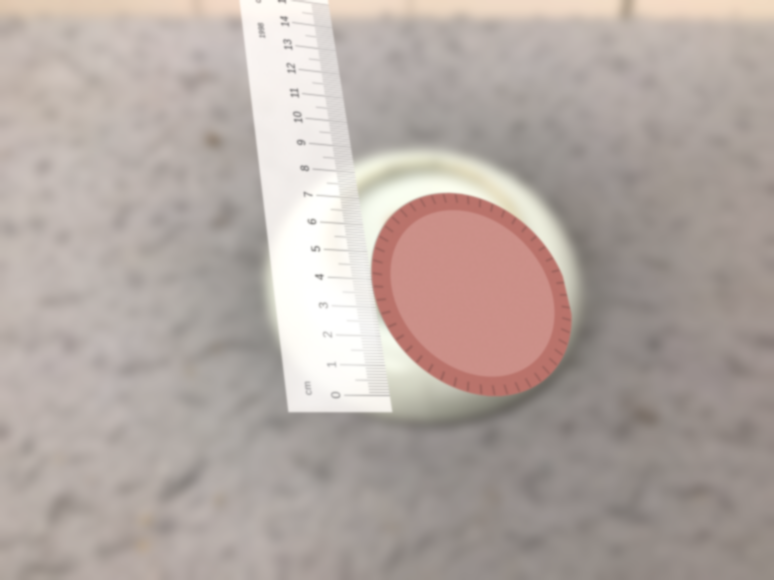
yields 7.5 cm
